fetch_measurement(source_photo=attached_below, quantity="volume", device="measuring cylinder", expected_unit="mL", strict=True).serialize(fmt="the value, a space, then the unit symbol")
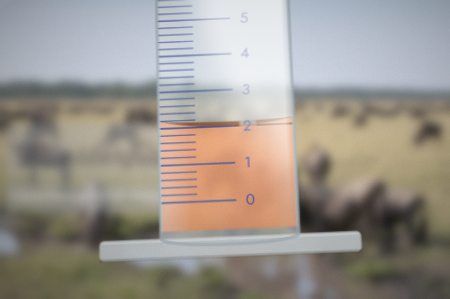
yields 2 mL
